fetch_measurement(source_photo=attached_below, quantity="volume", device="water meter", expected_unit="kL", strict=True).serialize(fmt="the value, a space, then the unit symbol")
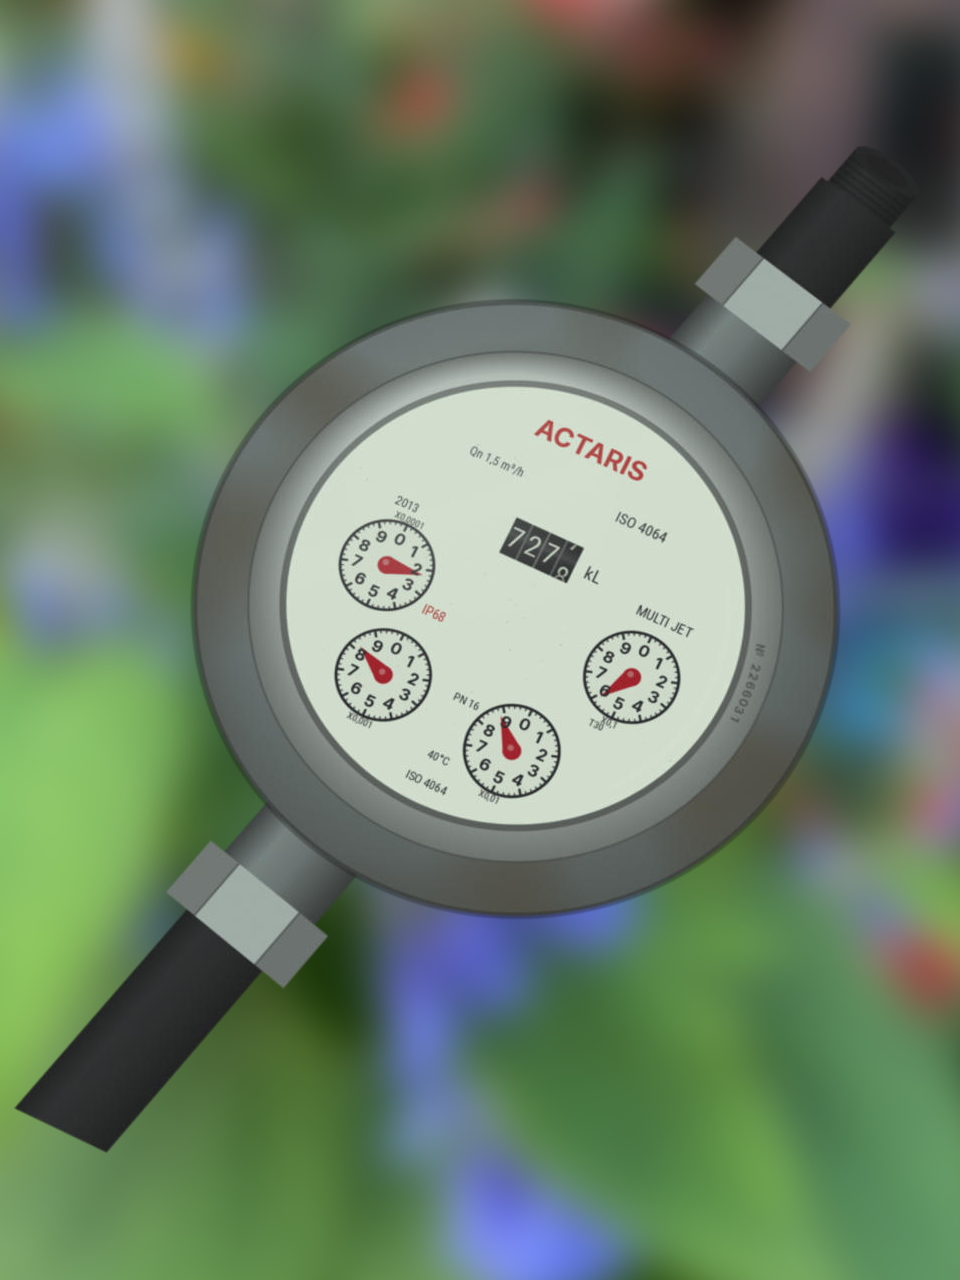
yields 7277.5882 kL
